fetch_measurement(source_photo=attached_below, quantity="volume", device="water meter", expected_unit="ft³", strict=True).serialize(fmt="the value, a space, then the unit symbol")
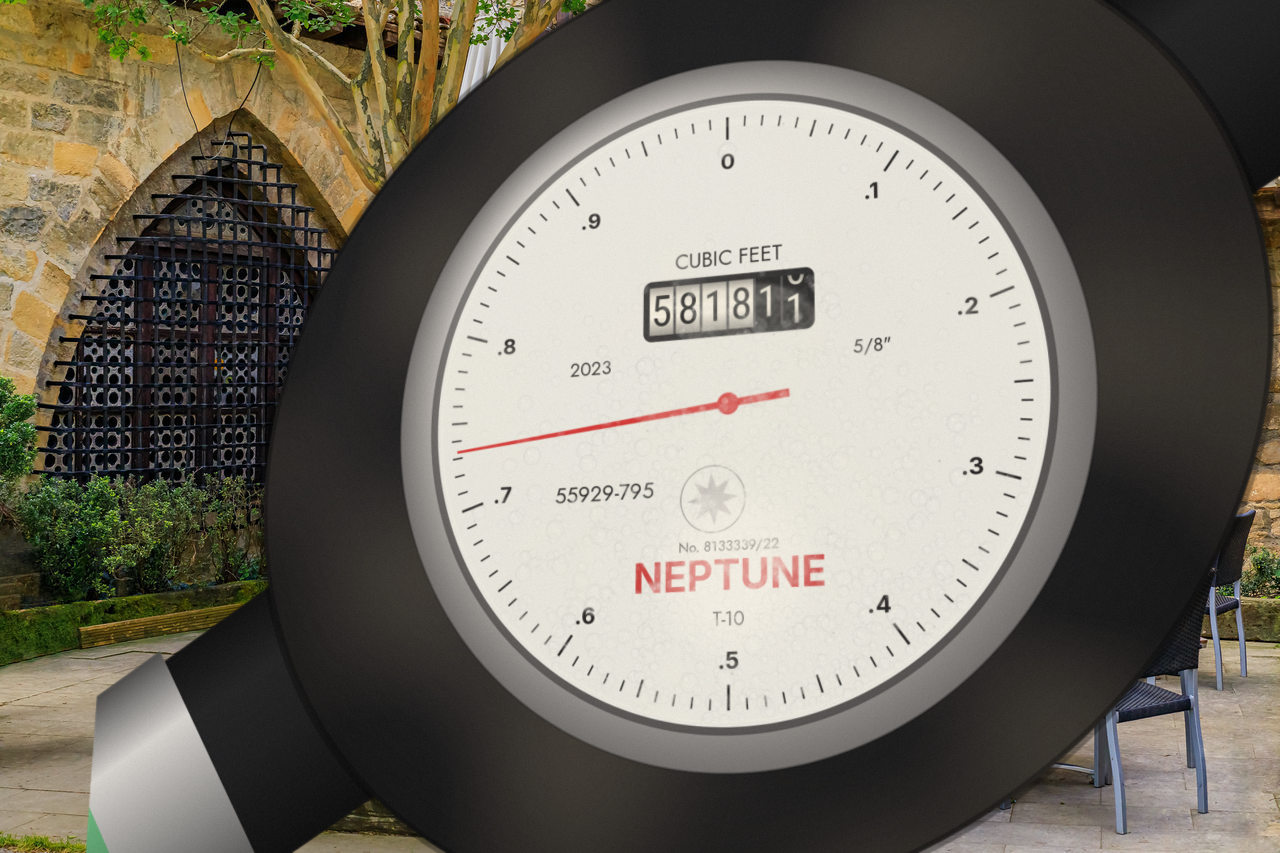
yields 581810.73 ft³
